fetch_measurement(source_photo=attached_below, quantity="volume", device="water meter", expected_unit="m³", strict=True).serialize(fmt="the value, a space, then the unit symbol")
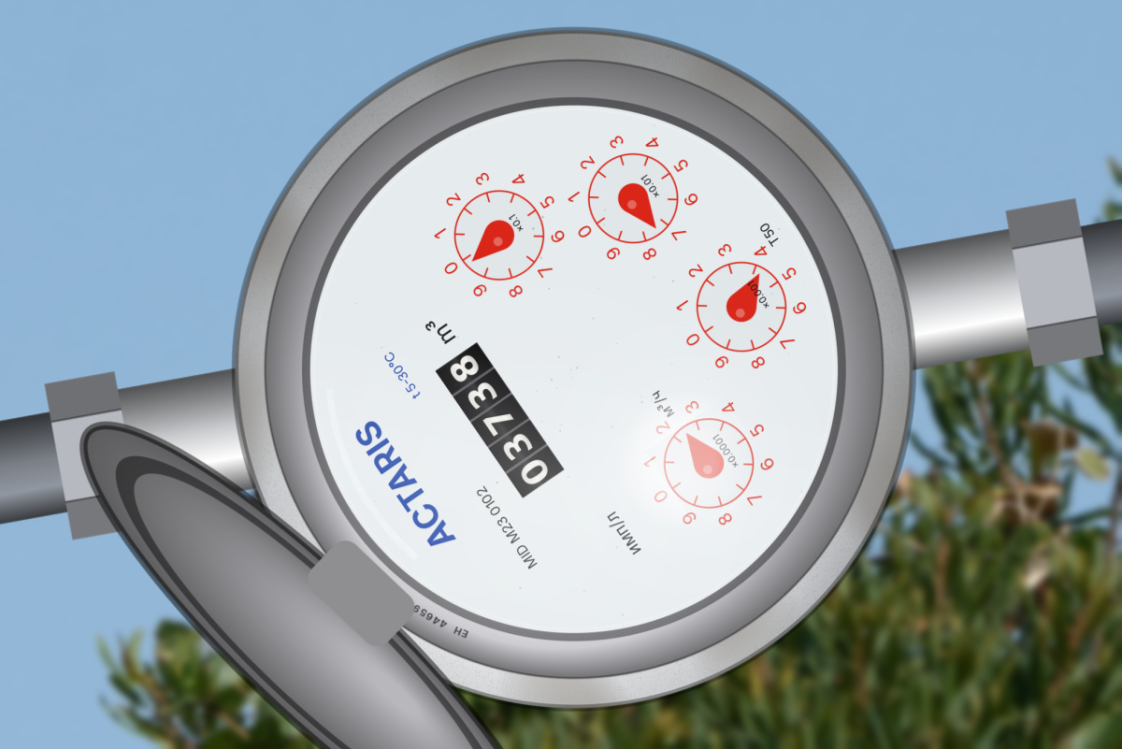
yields 3737.9742 m³
